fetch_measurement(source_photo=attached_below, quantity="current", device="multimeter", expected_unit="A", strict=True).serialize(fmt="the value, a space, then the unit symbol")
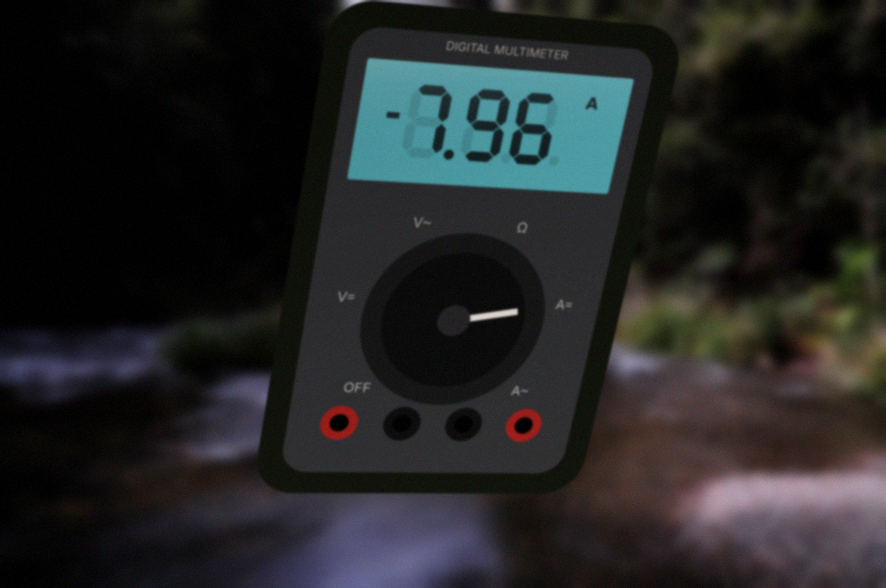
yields -7.96 A
